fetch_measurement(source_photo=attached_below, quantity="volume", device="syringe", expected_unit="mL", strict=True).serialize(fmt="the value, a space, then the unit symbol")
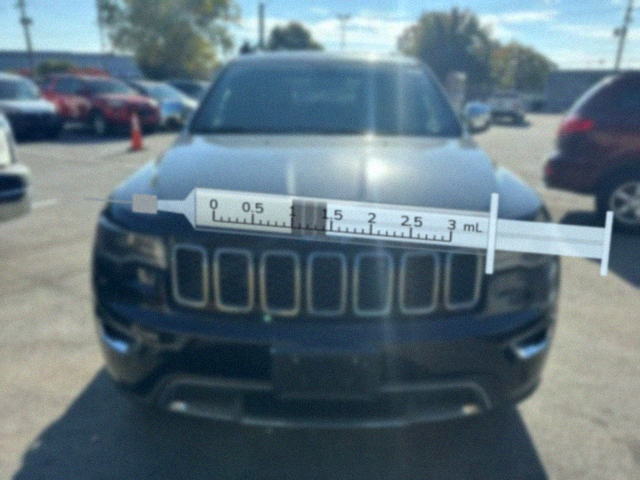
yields 1 mL
